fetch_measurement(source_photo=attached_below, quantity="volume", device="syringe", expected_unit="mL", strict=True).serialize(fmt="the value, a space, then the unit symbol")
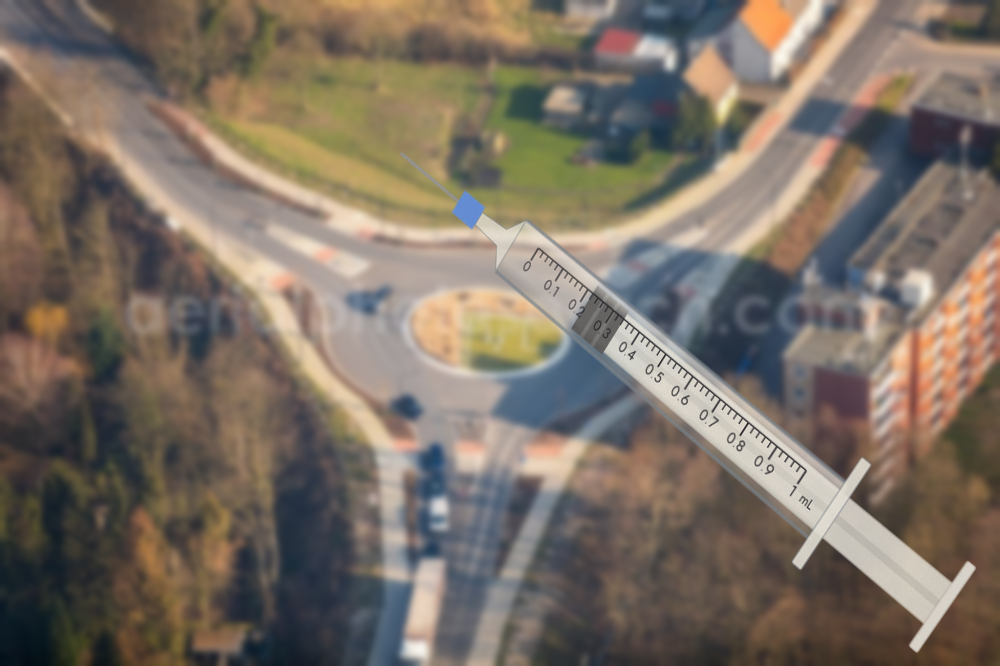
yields 0.22 mL
